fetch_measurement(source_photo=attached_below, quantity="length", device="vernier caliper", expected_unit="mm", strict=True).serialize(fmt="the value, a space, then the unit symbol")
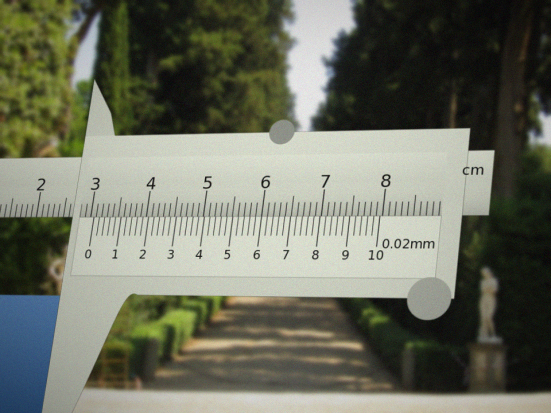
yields 30.6 mm
